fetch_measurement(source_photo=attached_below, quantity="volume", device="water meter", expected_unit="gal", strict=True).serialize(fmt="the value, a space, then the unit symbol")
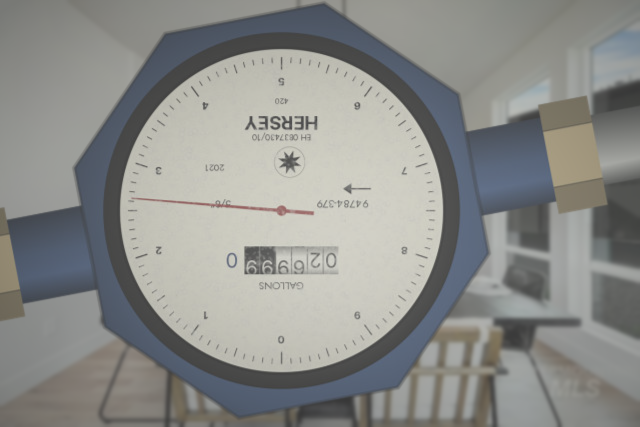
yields 269992.6 gal
